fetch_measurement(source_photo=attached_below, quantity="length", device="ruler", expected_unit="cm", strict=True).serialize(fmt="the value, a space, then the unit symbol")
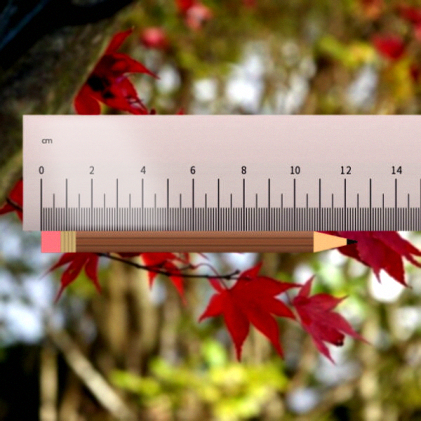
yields 12.5 cm
